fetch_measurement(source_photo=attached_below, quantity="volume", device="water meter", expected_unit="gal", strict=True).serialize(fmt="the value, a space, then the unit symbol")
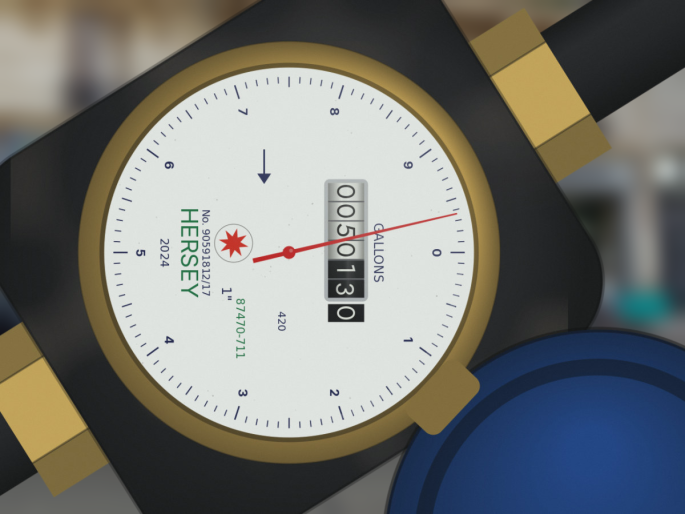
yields 50129.6 gal
